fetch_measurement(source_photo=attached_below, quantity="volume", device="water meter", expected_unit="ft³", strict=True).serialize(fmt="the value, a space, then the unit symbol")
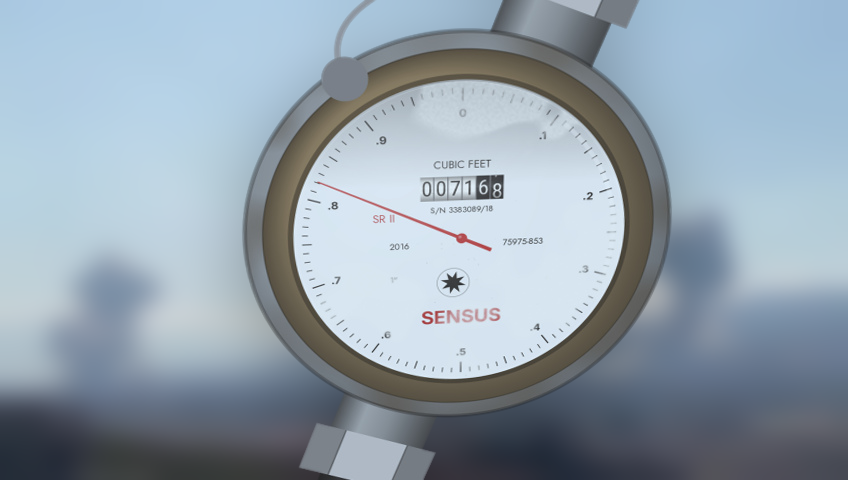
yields 7167.82 ft³
